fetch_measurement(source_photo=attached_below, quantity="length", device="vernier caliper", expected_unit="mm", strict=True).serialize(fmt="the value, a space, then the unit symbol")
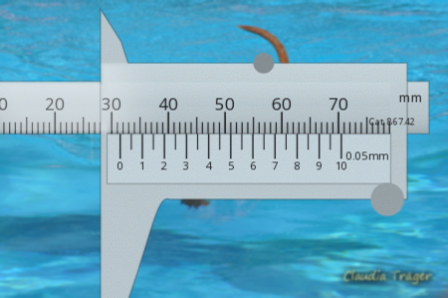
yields 31.5 mm
